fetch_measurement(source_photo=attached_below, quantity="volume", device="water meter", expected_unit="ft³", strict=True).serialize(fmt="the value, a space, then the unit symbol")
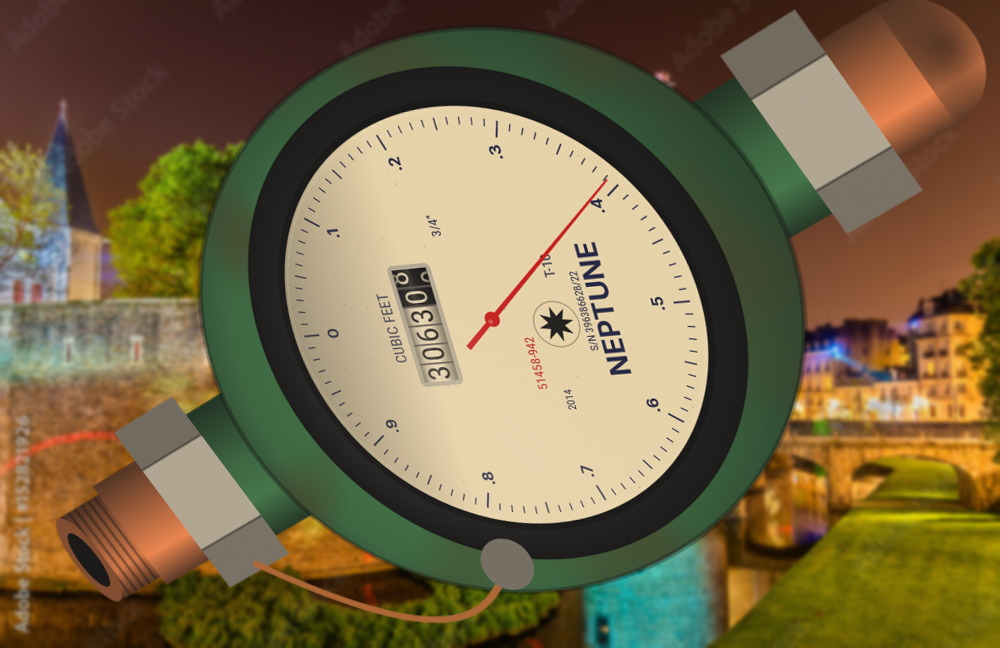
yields 306308.39 ft³
